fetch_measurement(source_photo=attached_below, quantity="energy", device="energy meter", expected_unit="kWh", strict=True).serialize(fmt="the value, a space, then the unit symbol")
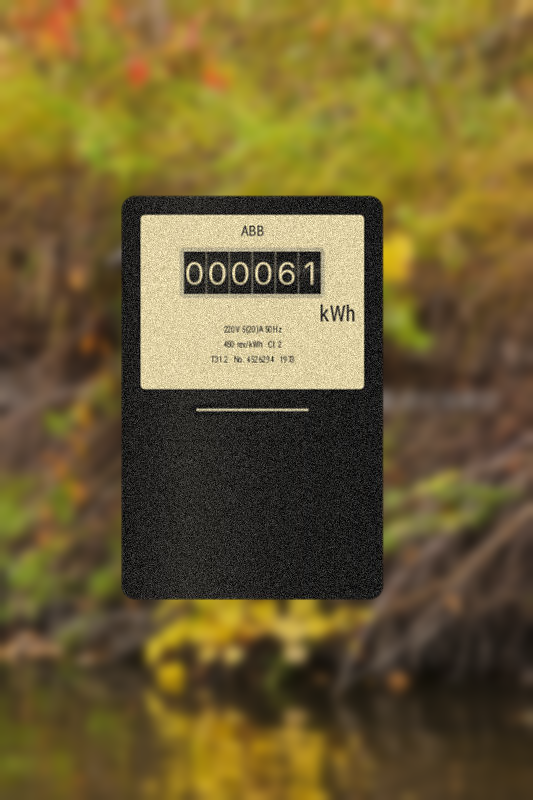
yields 61 kWh
